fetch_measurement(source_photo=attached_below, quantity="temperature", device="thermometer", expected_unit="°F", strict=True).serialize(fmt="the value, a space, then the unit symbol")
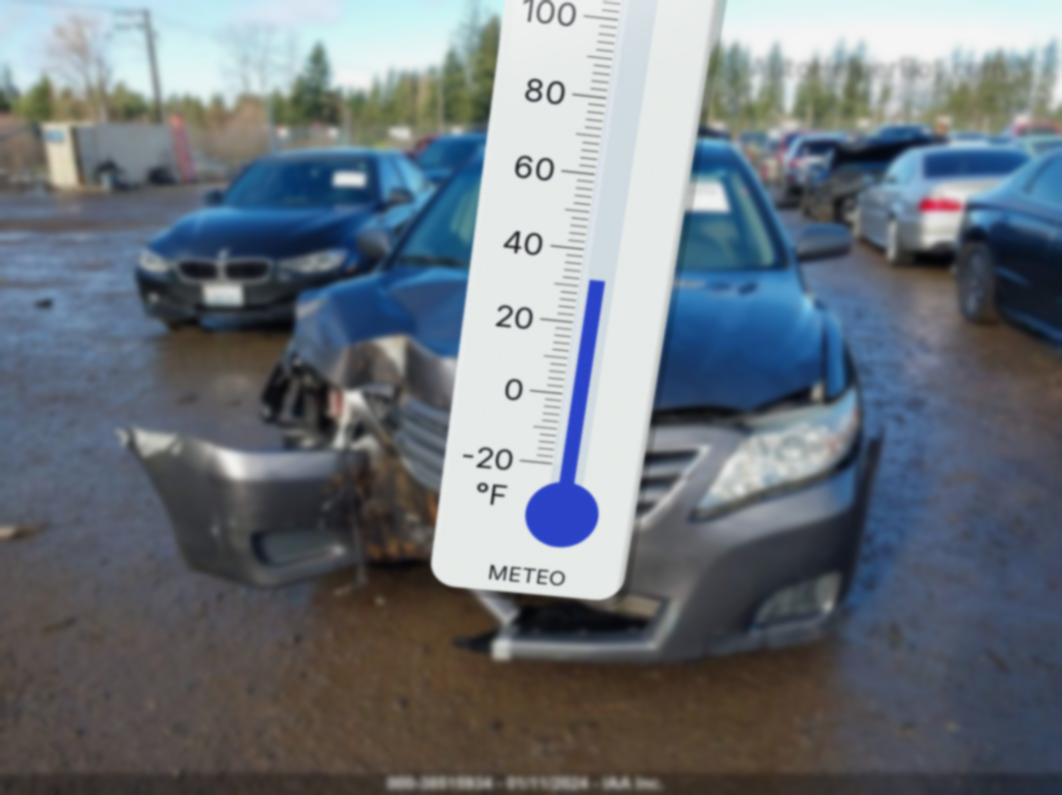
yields 32 °F
